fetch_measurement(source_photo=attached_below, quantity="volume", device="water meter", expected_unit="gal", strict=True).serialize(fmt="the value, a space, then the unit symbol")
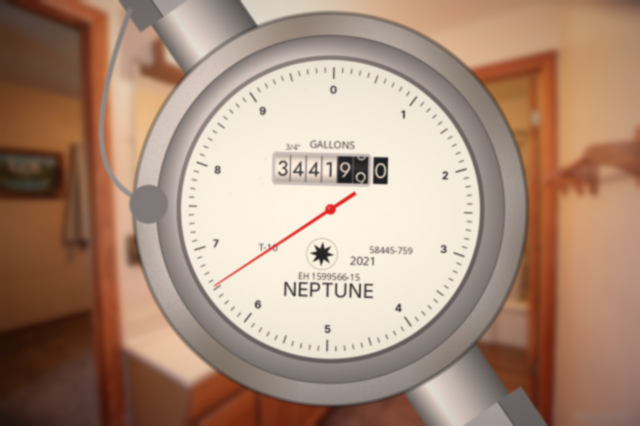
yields 3441986.5 gal
